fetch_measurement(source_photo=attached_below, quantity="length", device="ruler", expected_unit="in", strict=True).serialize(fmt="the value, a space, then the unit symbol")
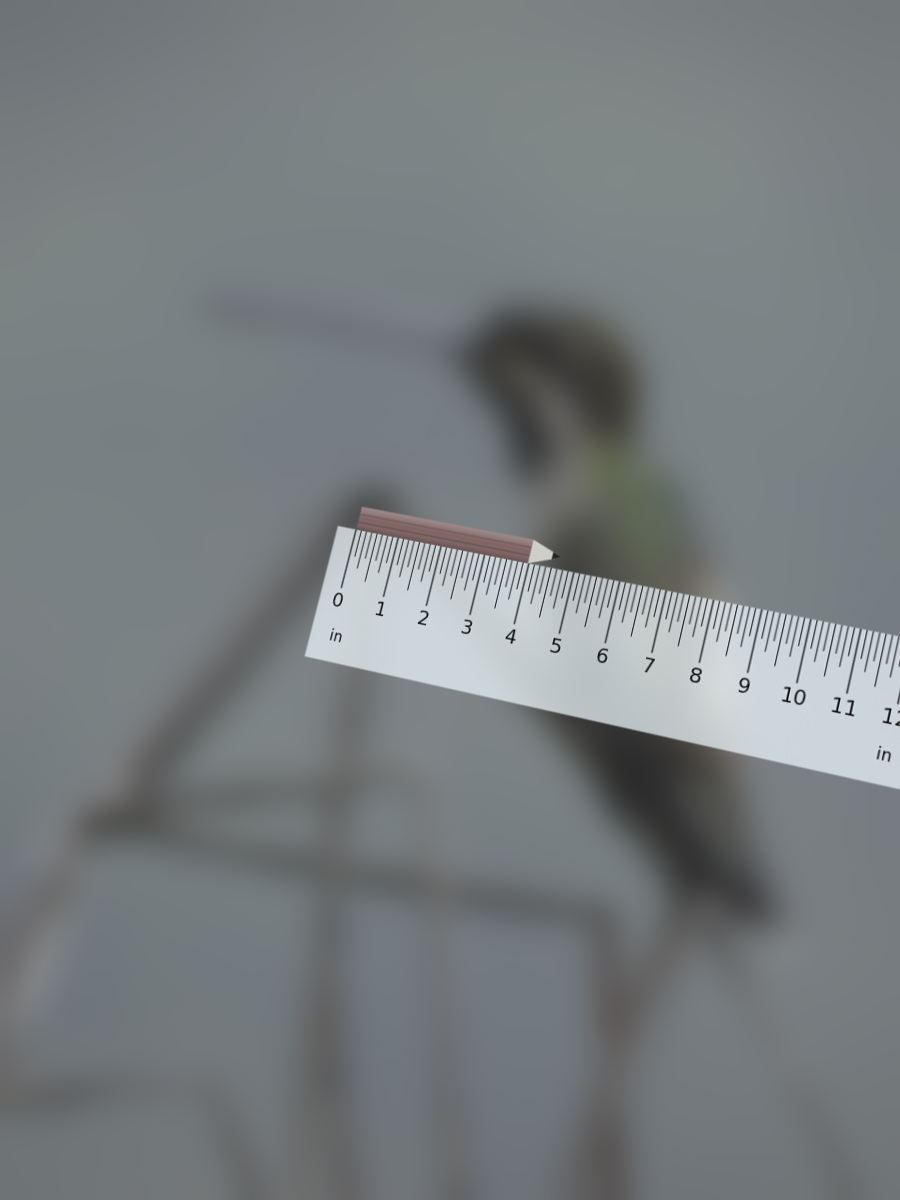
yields 4.625 in
